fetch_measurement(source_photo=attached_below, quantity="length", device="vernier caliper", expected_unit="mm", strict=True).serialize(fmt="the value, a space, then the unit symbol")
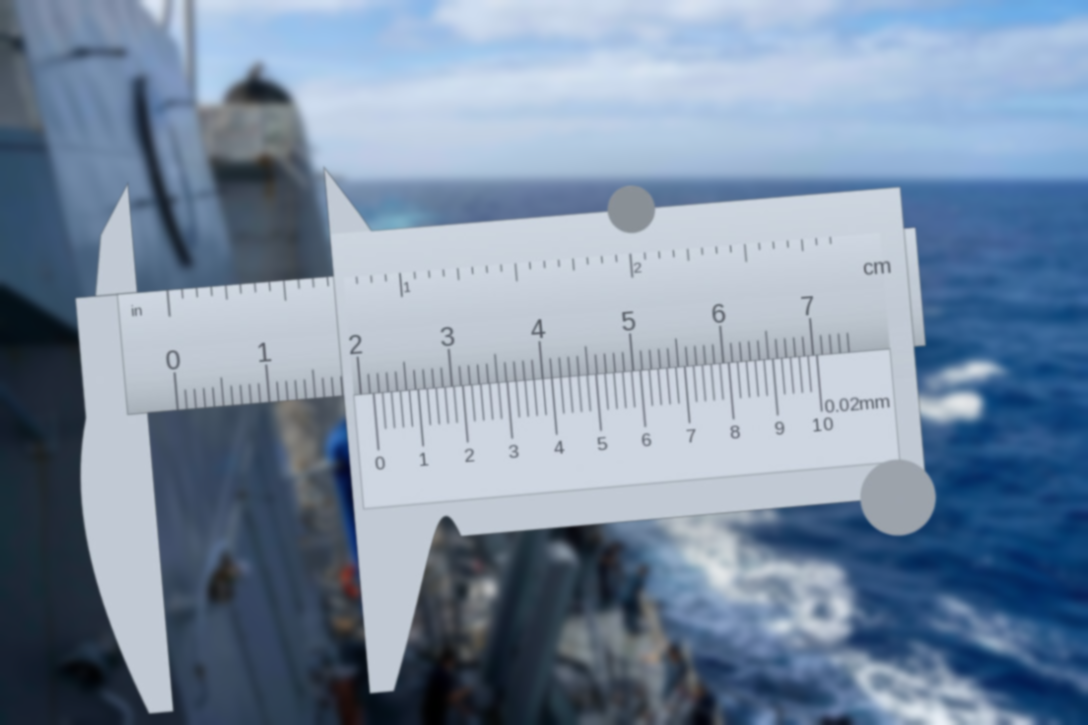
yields 21.4 mm
